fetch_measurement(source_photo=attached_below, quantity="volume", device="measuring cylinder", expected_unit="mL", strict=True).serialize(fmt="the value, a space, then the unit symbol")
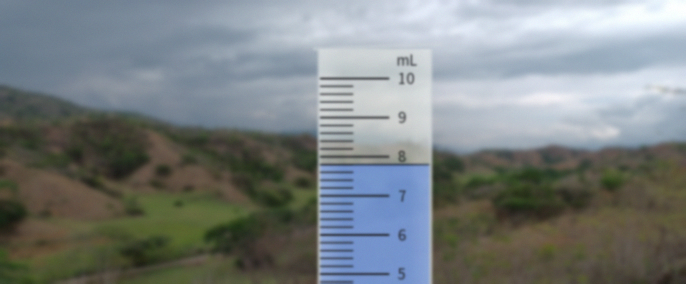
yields 7.8 mL
